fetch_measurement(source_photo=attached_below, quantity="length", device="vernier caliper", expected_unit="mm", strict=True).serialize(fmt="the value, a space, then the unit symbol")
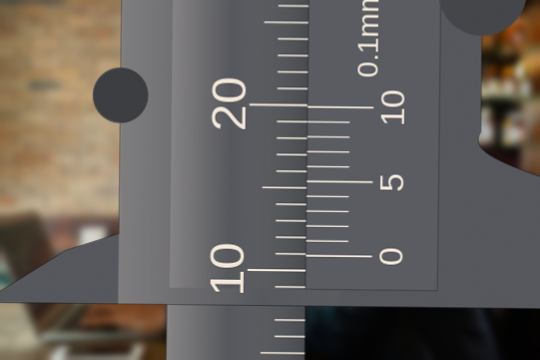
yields 10.9 mm
